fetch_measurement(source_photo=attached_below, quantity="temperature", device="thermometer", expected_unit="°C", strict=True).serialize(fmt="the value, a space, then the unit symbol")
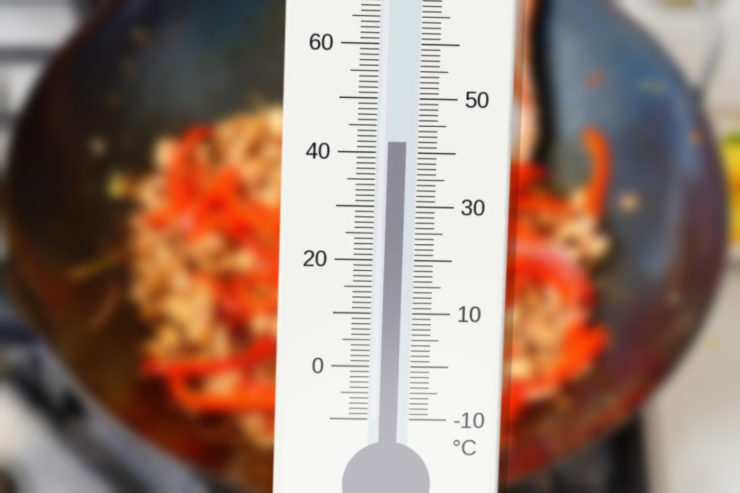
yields 42 °C
